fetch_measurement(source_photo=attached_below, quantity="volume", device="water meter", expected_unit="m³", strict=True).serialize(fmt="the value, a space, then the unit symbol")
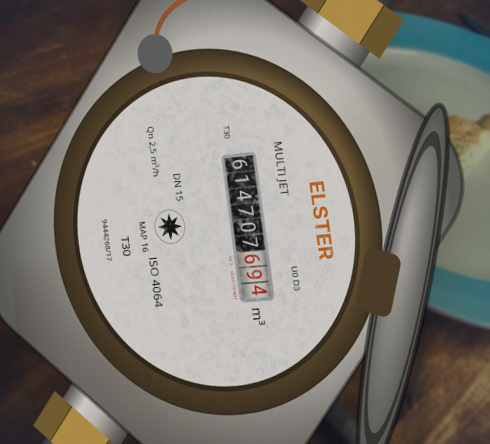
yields 614707.694 m³
